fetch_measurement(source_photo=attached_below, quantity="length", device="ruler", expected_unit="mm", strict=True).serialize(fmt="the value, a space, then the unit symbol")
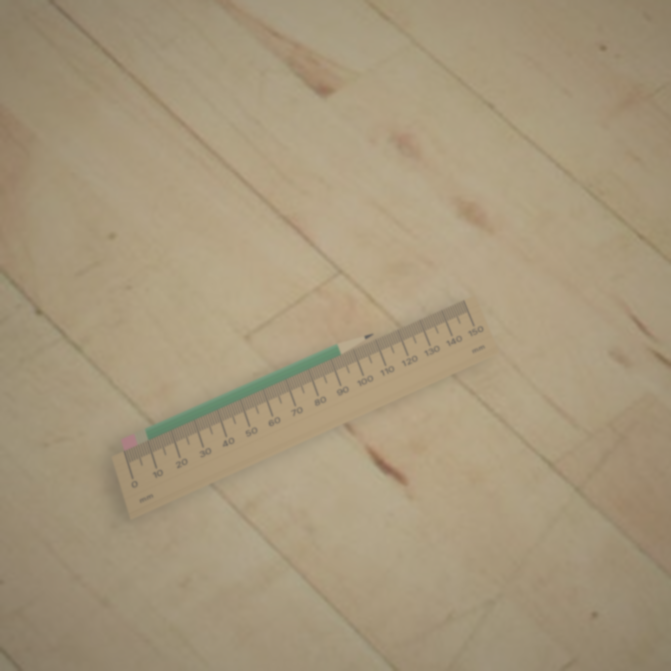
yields 110 mm
